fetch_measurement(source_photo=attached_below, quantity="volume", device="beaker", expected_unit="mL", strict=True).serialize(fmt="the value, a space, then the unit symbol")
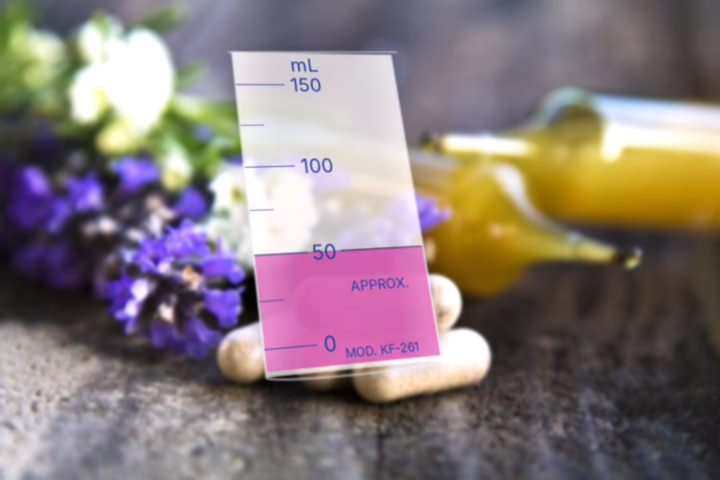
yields 50 mL
